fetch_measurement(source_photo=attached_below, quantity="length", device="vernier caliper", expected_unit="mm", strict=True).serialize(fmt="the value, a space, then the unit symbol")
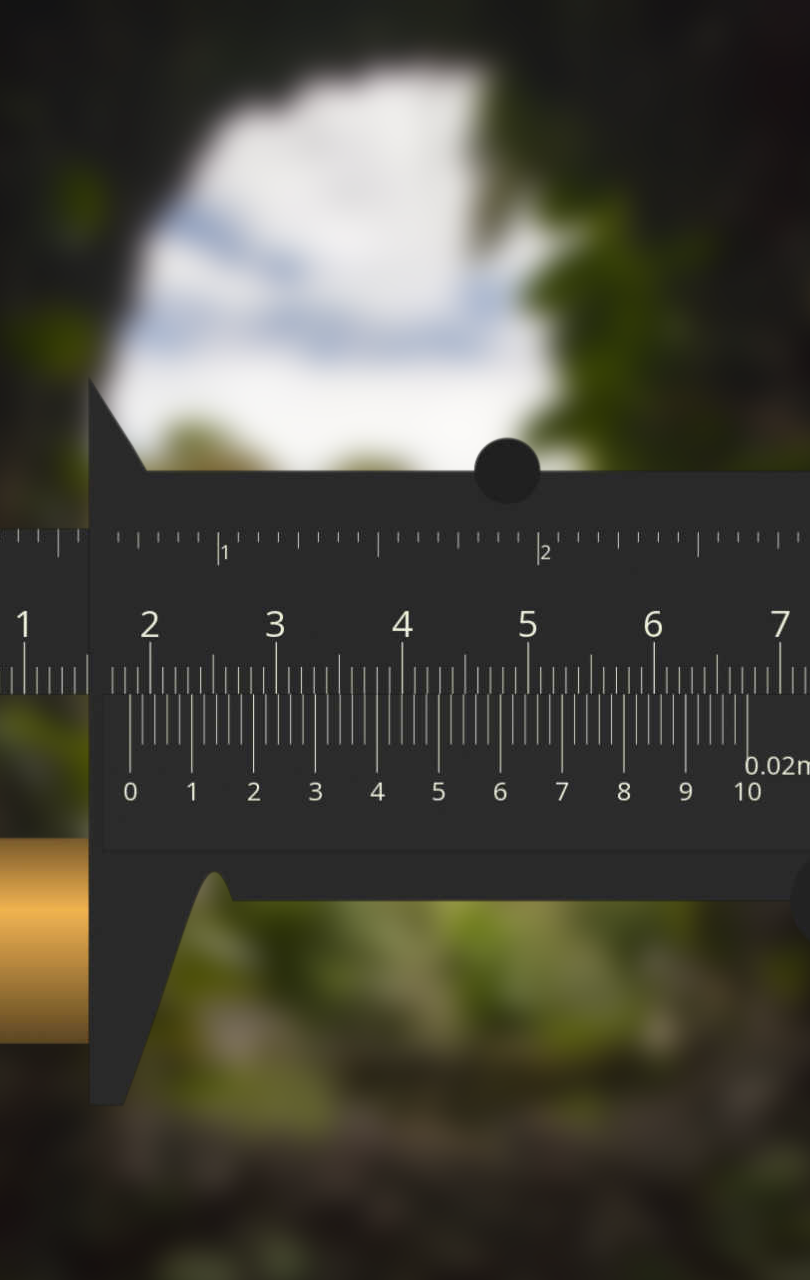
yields 18.4 mm
